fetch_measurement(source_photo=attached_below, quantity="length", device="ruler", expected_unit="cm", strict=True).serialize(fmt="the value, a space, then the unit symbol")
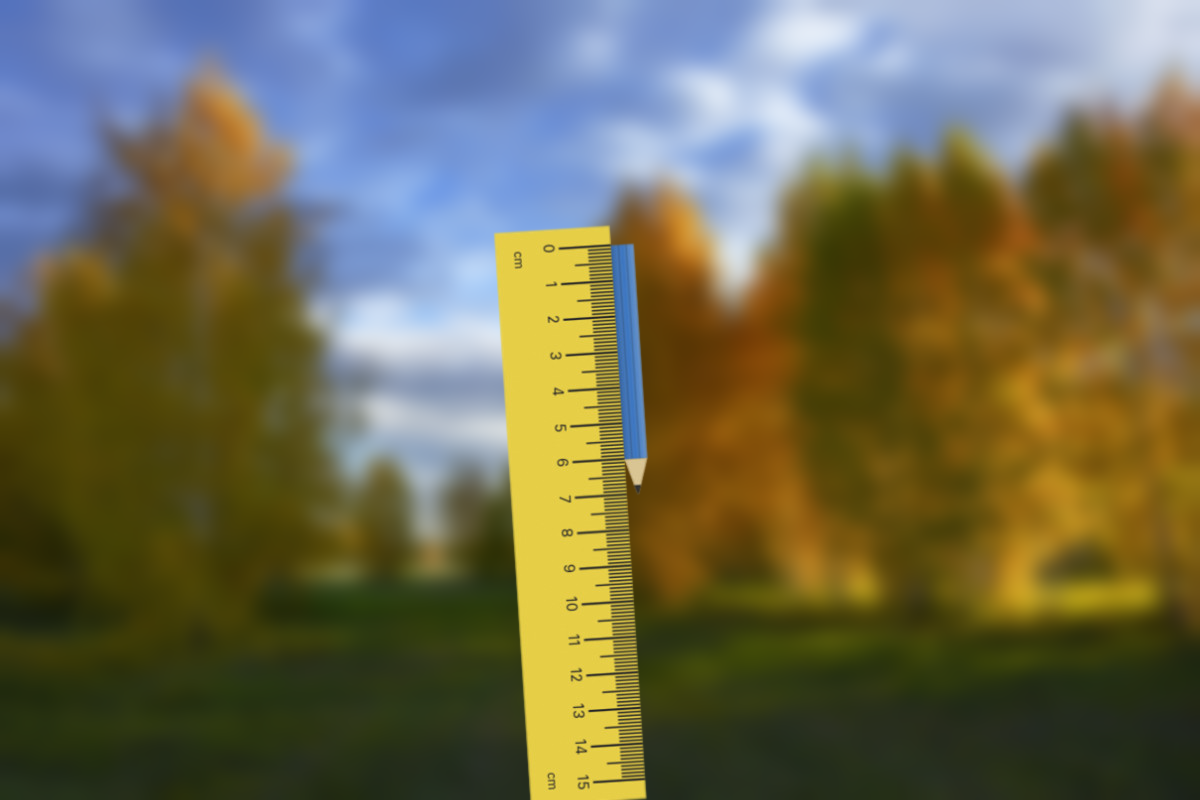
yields 7 cm
